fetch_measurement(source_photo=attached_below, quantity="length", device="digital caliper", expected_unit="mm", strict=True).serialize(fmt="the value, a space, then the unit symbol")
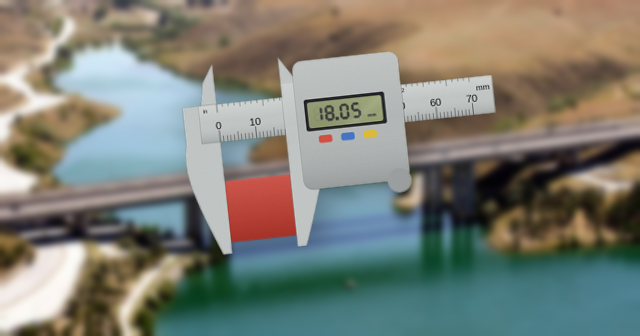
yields 18.05 mm
